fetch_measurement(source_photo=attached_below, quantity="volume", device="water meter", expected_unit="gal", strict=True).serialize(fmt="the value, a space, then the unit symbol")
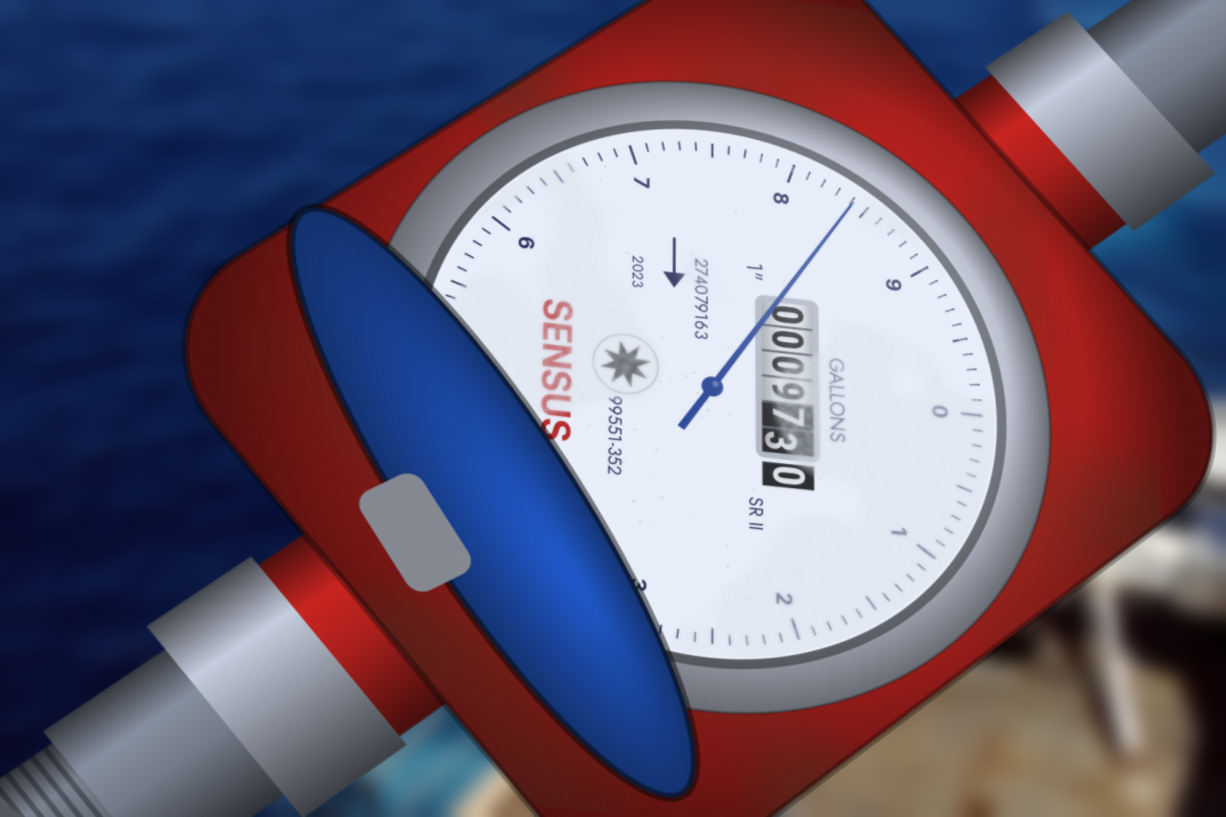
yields 9728.4 gal
